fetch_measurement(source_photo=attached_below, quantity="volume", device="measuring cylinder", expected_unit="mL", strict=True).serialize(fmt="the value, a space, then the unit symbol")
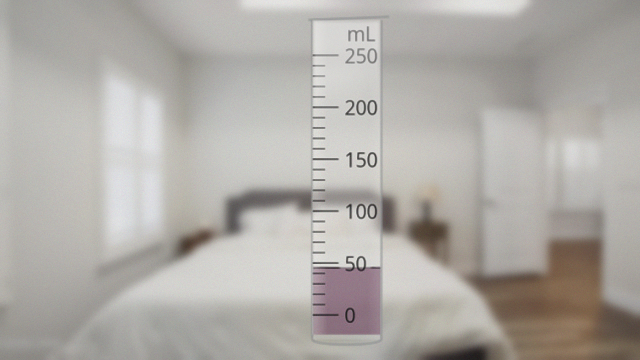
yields 45 mL
